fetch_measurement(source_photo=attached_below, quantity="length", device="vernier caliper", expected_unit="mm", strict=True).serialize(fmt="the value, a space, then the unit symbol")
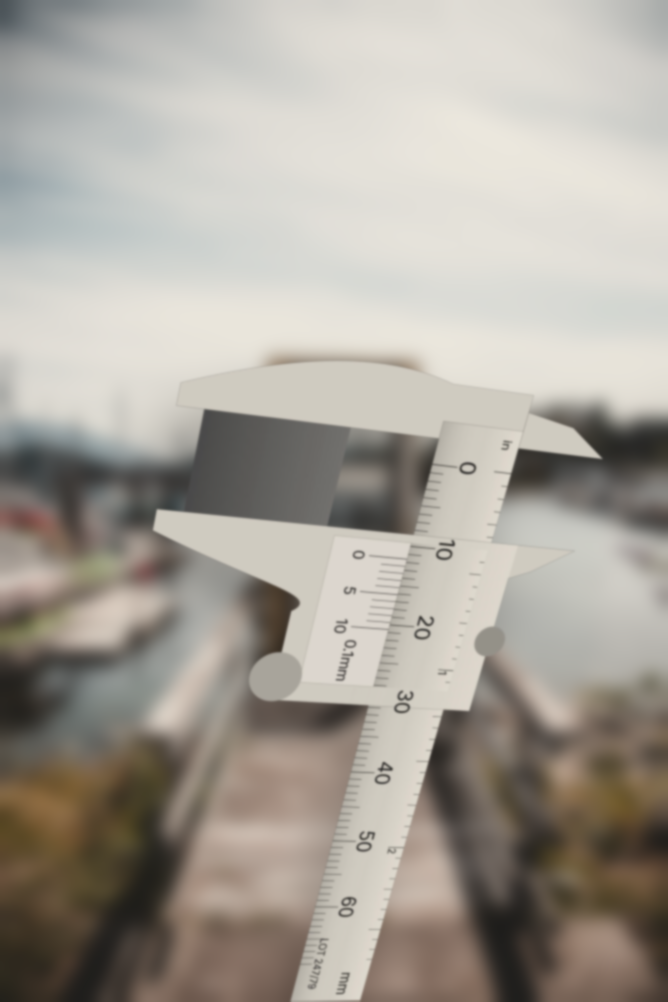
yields 11.6 mm
